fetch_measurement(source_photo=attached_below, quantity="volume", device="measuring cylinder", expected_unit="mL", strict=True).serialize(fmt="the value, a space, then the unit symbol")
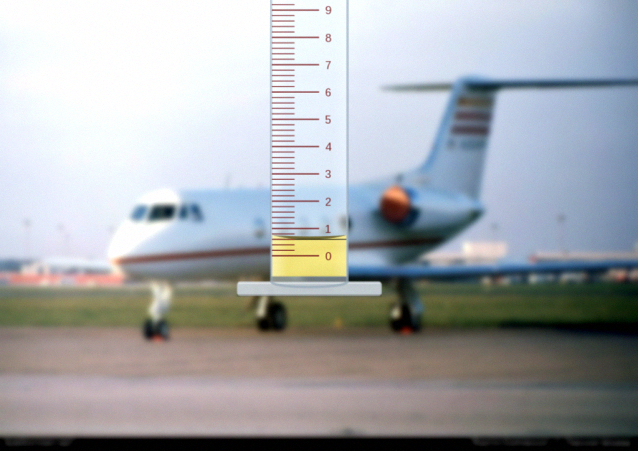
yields 0.6 mL
